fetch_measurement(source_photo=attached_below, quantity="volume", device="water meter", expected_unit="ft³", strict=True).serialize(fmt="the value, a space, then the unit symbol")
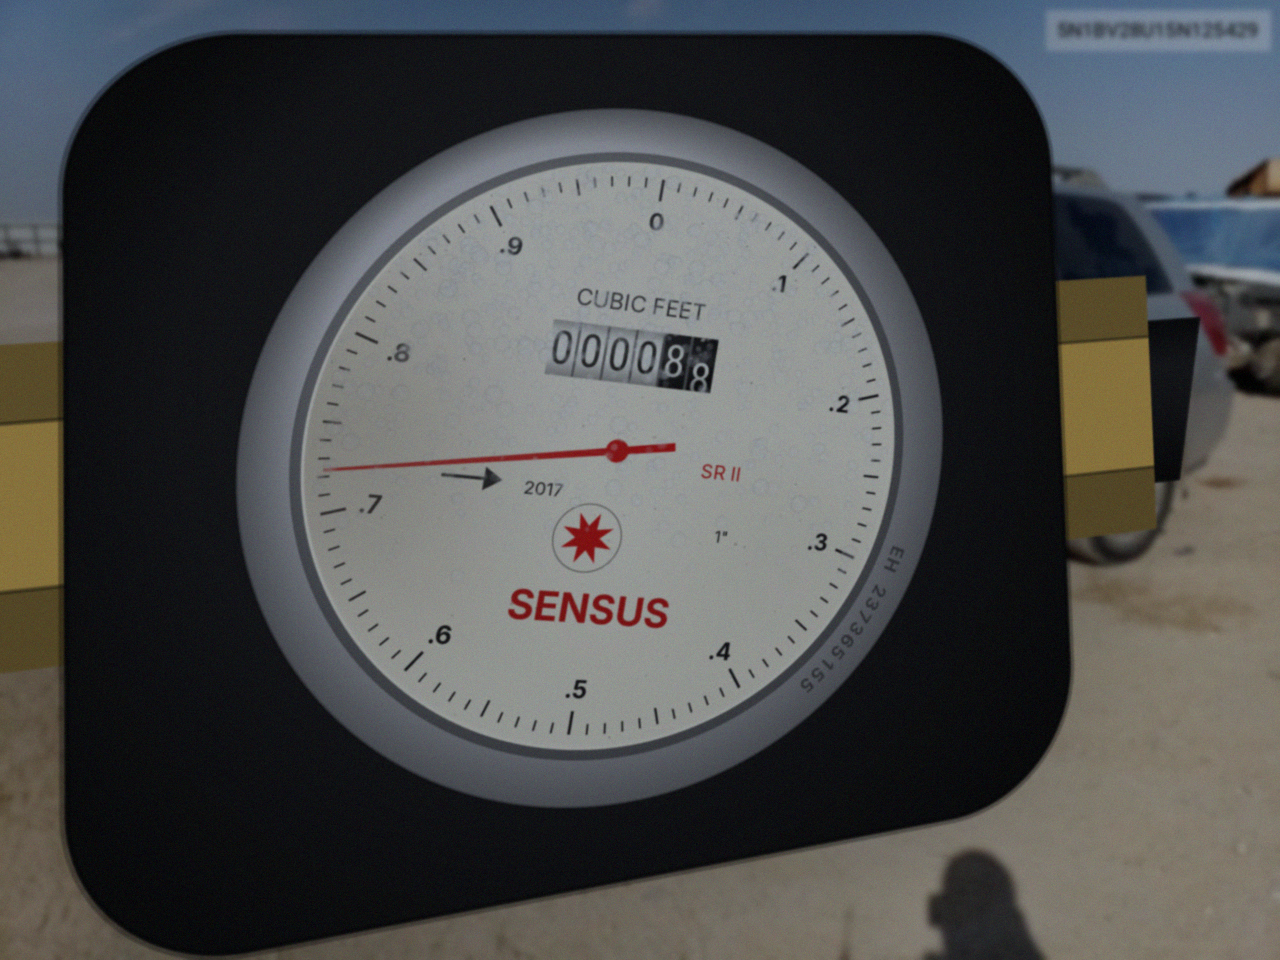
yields 87.72 ft³
